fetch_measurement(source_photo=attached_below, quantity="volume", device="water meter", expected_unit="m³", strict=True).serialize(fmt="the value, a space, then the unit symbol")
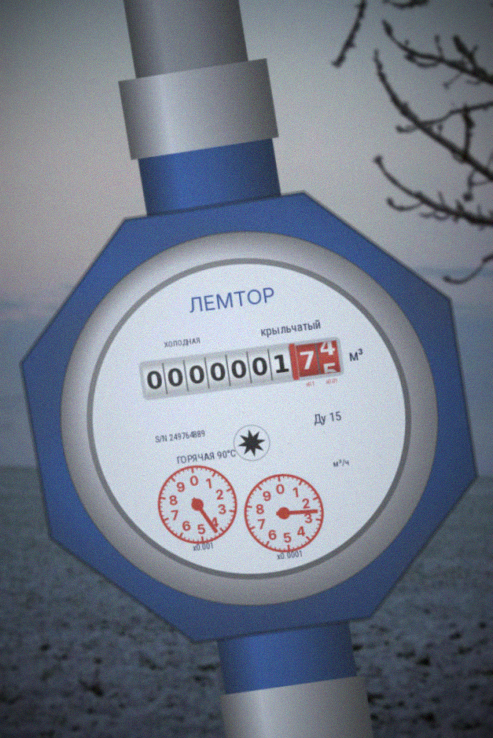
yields 1.7442 m³
